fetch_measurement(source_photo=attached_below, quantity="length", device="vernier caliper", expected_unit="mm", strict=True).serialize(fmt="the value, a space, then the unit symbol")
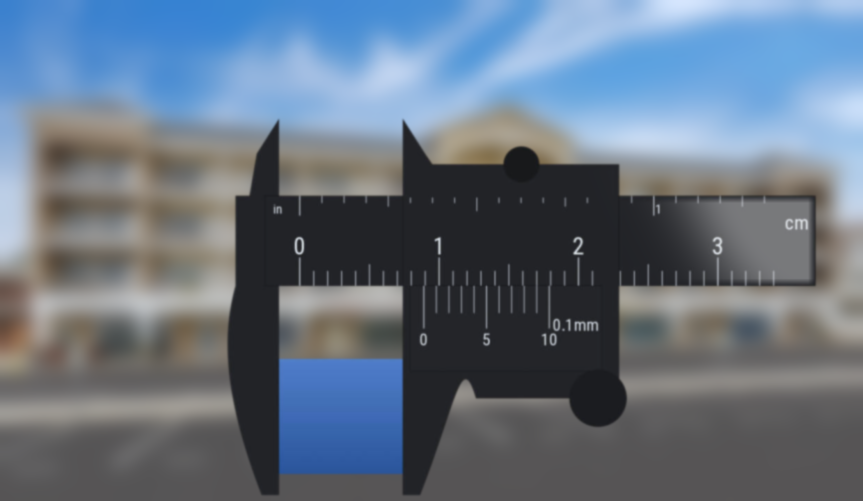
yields 8.9 mm
